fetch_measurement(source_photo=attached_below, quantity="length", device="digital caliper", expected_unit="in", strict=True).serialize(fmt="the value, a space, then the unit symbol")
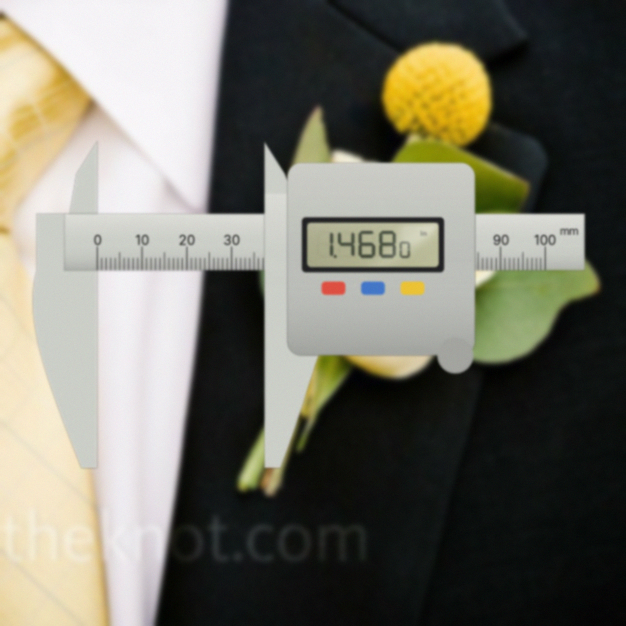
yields 1.4680 in
